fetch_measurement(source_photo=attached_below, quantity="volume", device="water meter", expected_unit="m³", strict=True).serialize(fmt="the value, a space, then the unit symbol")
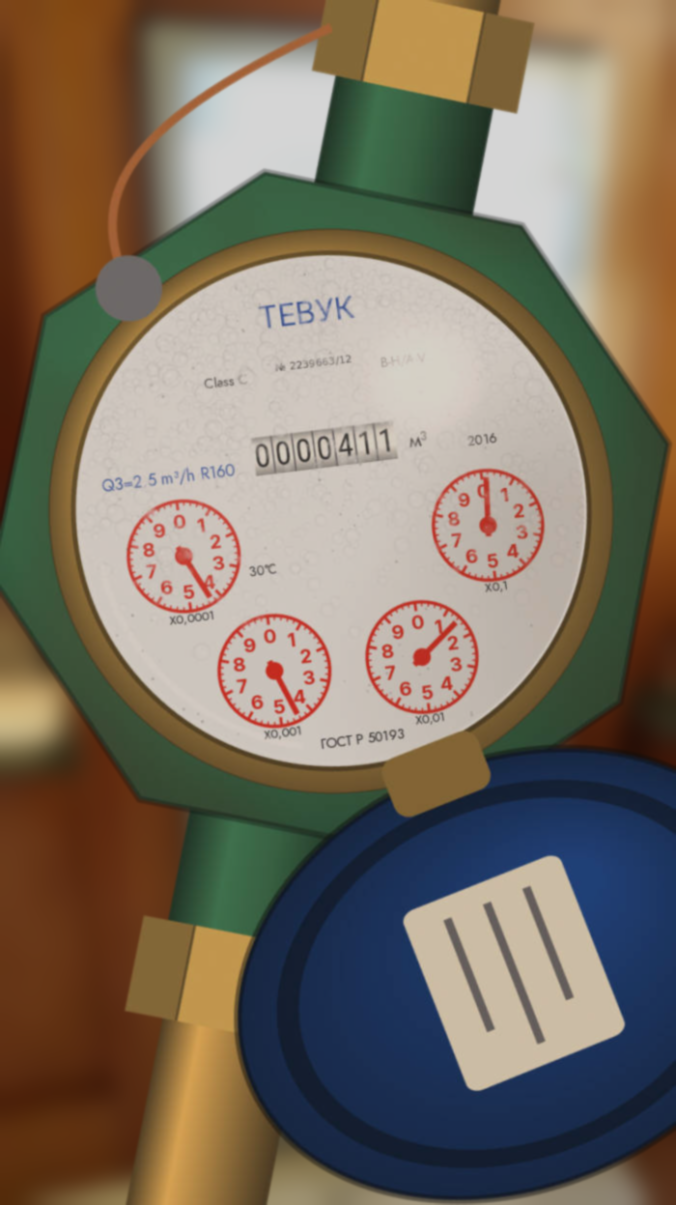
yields 411.0144 m³
